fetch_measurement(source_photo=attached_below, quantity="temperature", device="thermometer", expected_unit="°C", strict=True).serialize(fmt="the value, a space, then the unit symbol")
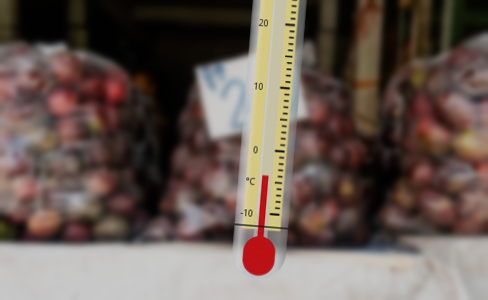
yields -4 °C
